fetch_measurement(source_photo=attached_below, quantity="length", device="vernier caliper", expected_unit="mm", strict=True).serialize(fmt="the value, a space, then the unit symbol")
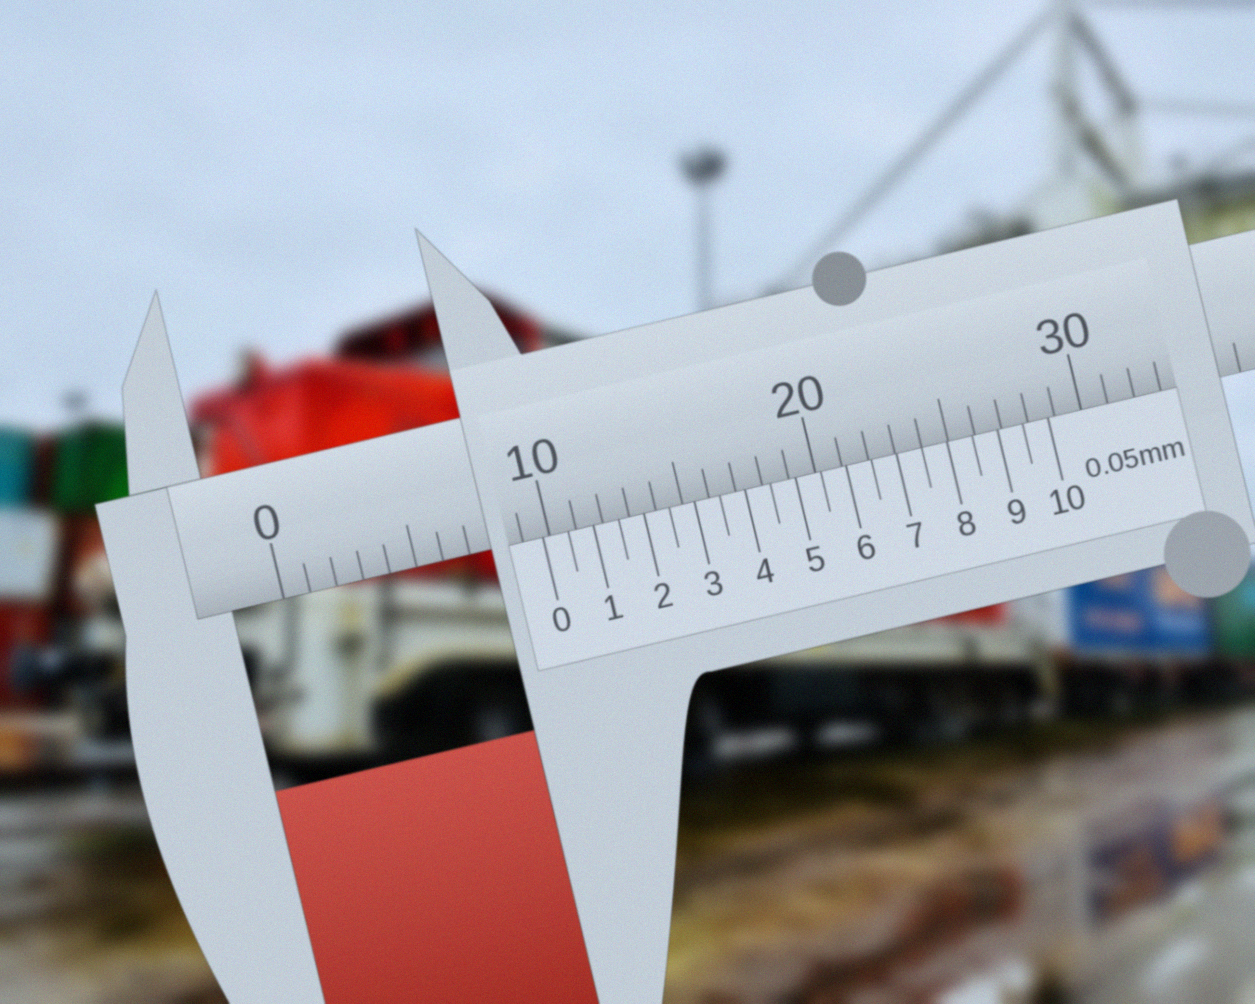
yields 9.75 mm
